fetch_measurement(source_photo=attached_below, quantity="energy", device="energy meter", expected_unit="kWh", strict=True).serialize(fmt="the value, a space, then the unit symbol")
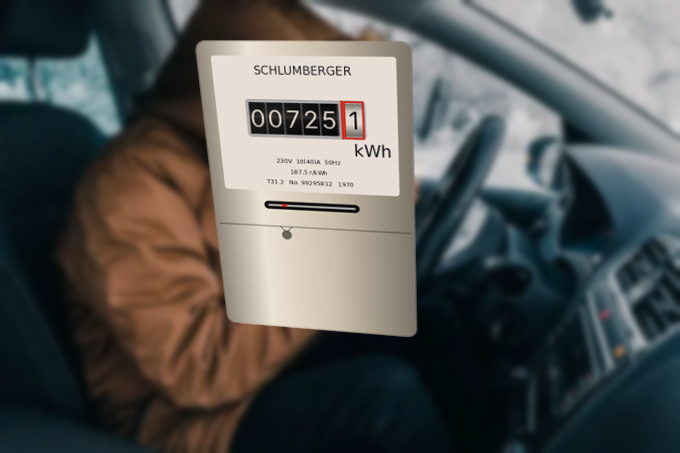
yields 725.1 kWh
